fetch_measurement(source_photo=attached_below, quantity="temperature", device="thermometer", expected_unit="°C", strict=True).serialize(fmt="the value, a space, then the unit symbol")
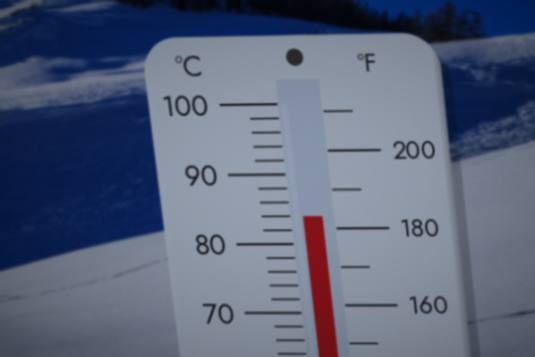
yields 84 °C
